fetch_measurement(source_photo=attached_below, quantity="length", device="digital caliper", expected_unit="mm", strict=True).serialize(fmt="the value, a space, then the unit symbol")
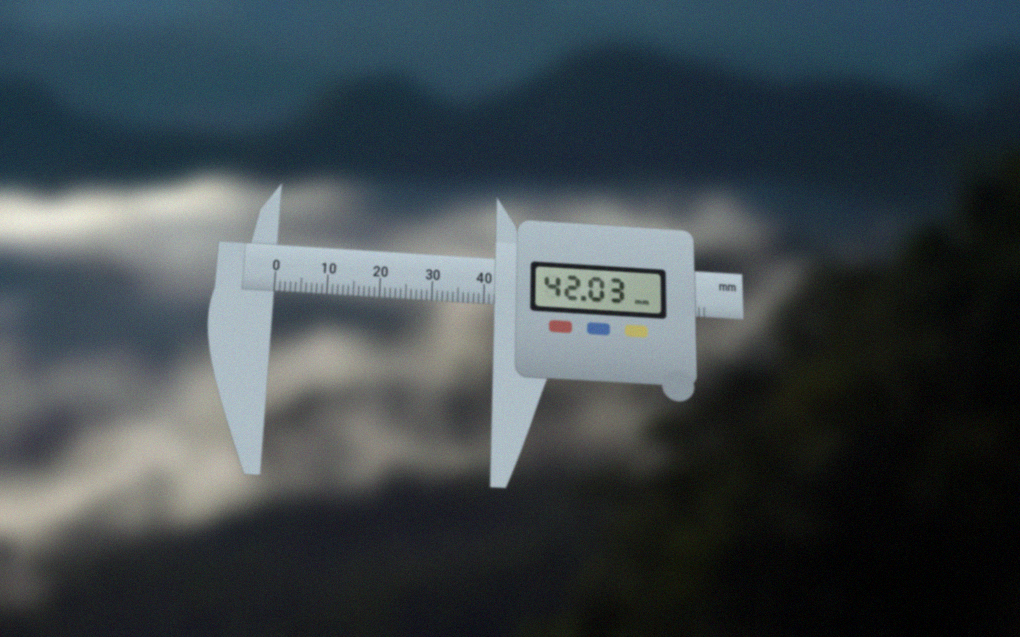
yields 42.03 mm
